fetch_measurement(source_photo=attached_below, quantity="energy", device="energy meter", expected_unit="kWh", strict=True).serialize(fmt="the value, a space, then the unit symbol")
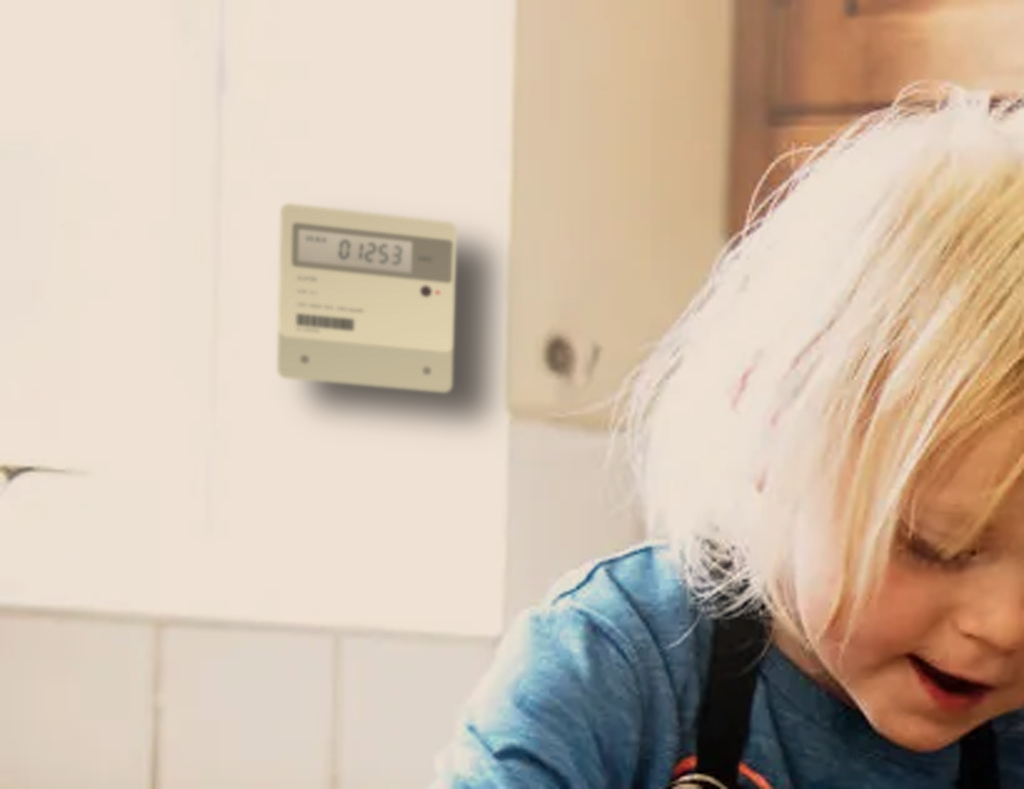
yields 1253 kWh
